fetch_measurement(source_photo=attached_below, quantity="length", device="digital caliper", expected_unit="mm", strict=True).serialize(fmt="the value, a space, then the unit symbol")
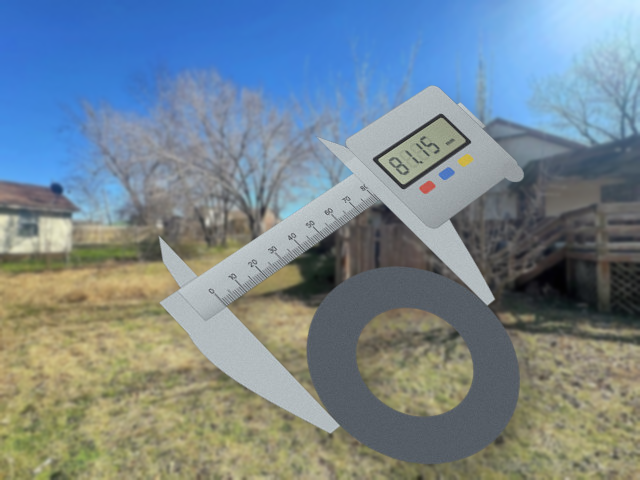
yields 81.15 mm
